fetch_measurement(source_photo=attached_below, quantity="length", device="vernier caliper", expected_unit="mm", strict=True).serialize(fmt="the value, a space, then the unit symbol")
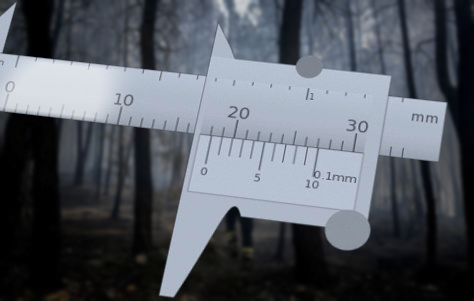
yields 18.1 mm
